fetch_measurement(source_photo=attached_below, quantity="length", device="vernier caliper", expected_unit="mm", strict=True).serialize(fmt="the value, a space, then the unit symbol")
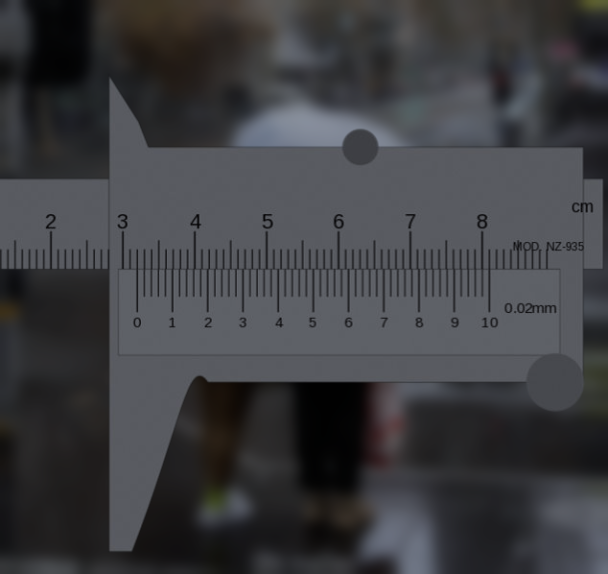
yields 32.0 mm
